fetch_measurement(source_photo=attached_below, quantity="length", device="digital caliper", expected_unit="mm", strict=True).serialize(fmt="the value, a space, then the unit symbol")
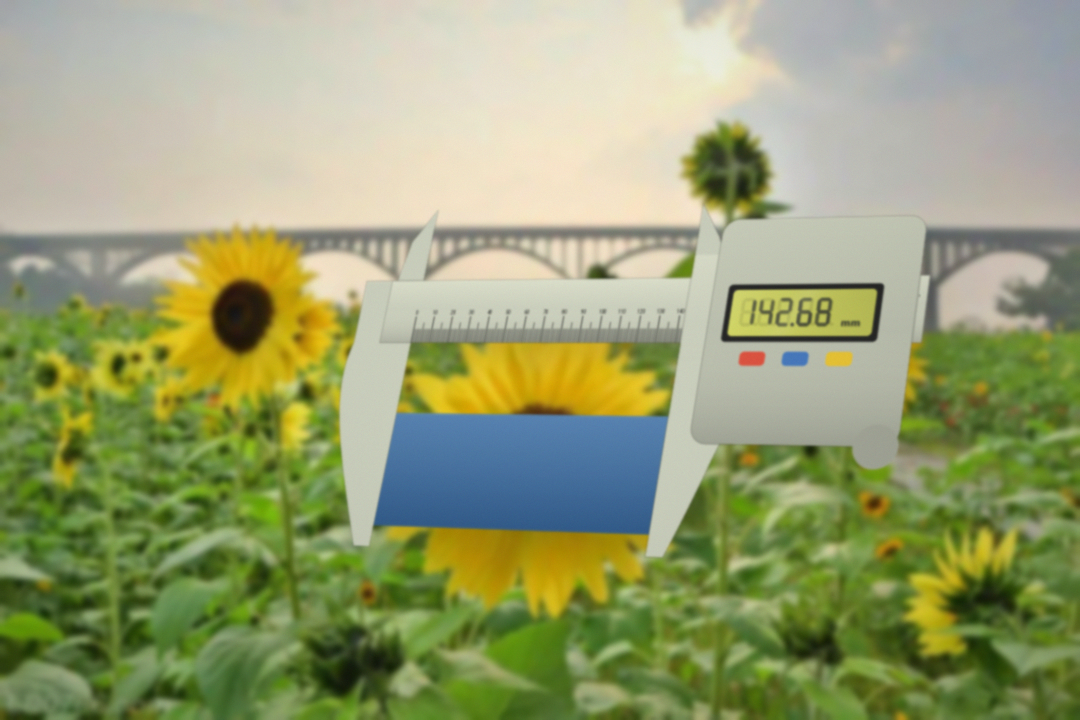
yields 142.68 mm
